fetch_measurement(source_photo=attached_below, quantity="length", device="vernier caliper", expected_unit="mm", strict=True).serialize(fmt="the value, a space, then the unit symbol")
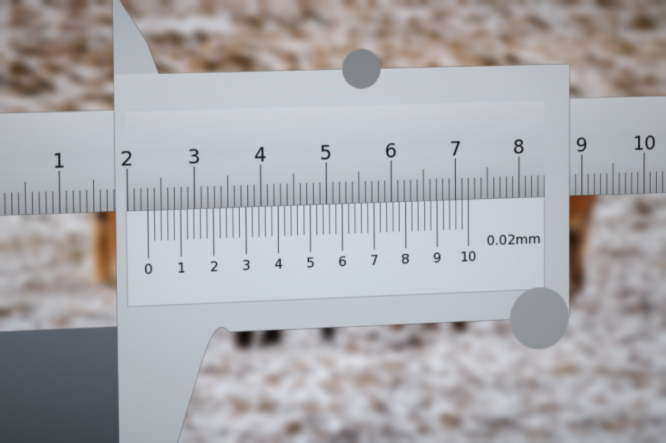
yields 23.0 mm
